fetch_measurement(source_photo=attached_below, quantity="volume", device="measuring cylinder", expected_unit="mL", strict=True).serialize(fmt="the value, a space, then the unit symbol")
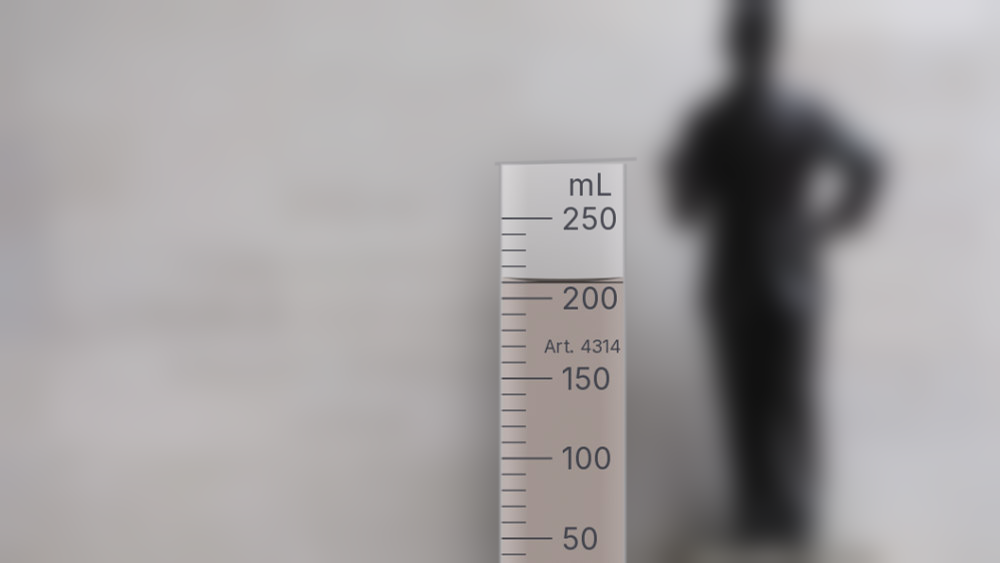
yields 210 mL
